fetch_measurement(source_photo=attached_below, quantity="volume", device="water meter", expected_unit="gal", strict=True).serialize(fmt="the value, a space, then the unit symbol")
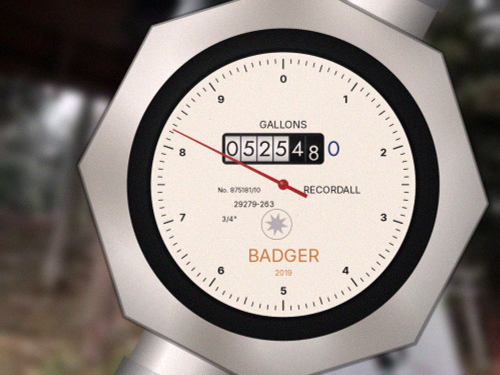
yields 525478.2 gal
